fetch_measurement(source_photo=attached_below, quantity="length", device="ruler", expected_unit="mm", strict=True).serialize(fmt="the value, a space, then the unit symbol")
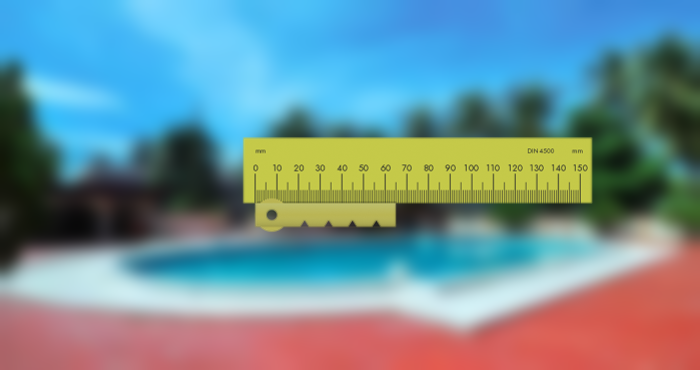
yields 65 mm
